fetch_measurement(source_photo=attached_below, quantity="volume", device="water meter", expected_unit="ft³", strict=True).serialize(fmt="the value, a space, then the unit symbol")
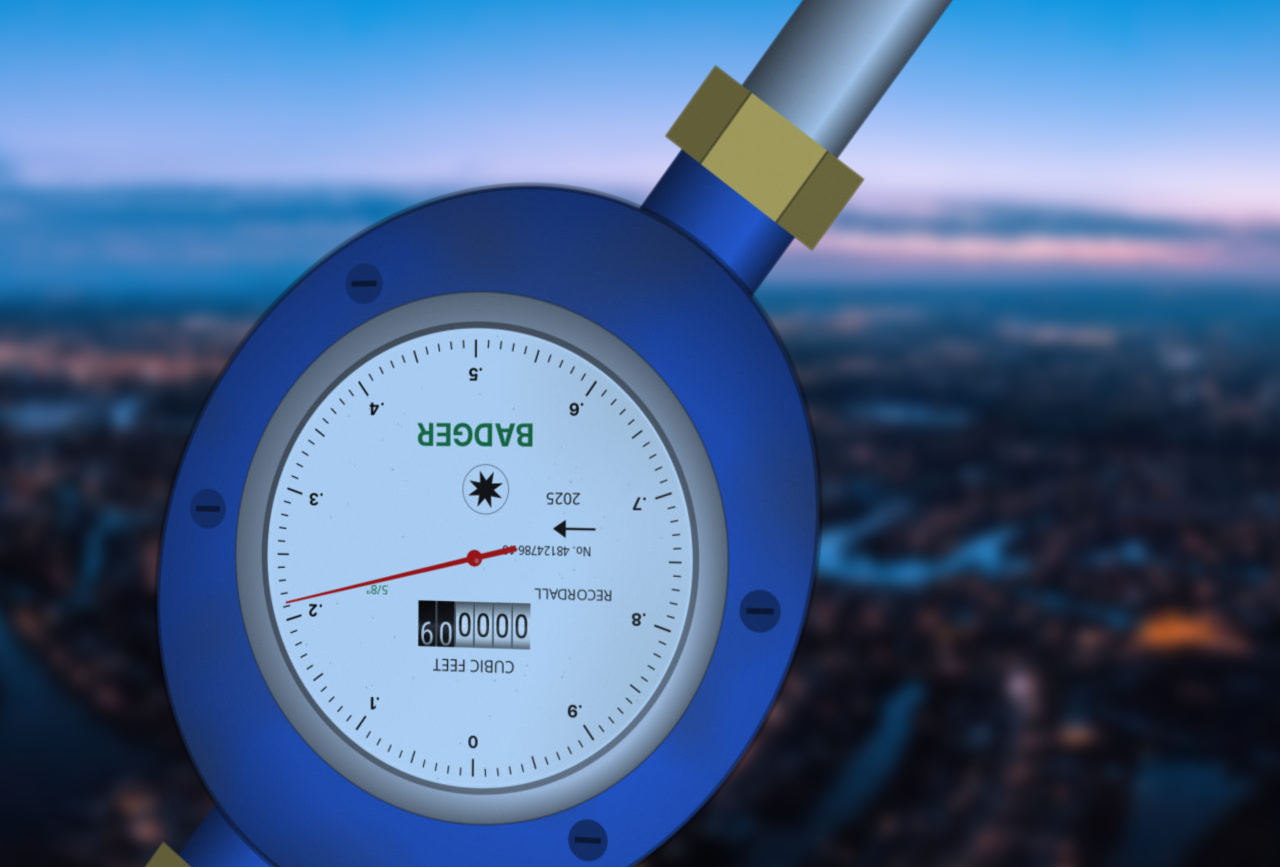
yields 9.21 ft³
